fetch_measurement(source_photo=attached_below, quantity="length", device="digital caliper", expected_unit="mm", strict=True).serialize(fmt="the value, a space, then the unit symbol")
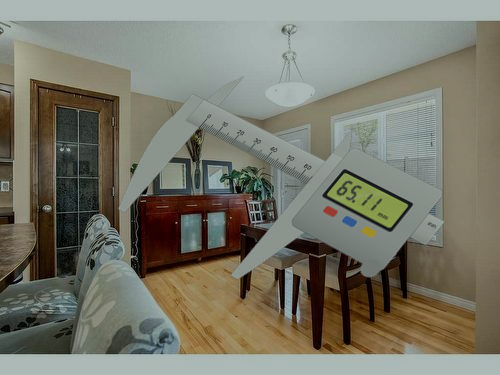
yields 65.11 mm
